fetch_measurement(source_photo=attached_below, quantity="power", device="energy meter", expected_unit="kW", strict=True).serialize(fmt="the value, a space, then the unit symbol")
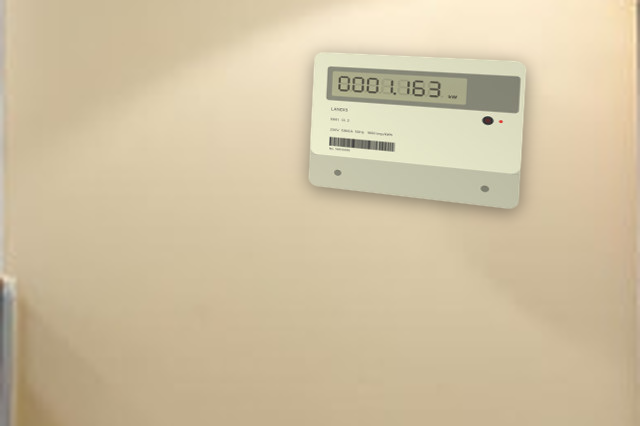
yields 1.163 kW
